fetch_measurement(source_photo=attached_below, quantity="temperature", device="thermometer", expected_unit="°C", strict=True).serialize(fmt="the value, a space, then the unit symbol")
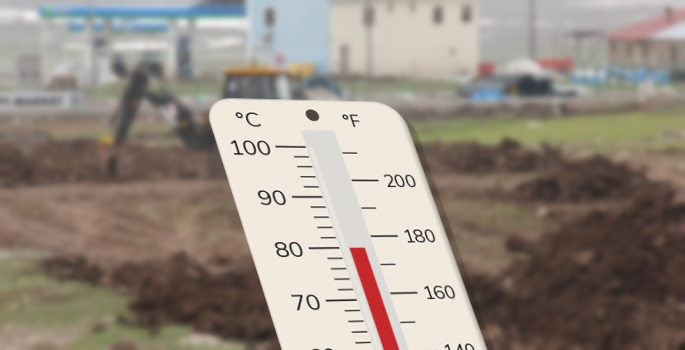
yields 80 °C
